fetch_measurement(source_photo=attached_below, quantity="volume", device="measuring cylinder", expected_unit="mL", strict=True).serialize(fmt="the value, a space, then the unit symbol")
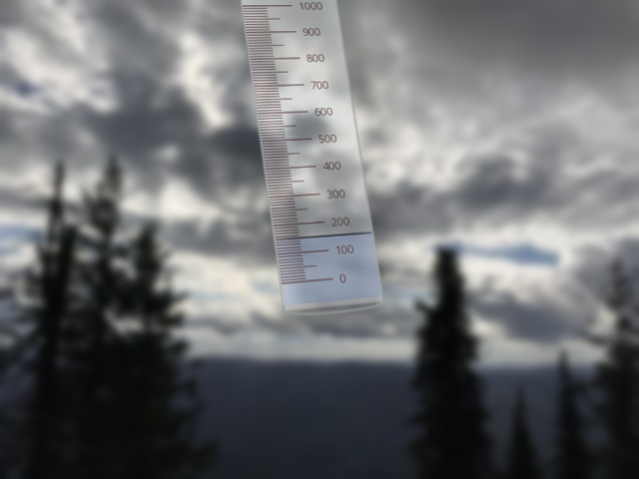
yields 150 mL
